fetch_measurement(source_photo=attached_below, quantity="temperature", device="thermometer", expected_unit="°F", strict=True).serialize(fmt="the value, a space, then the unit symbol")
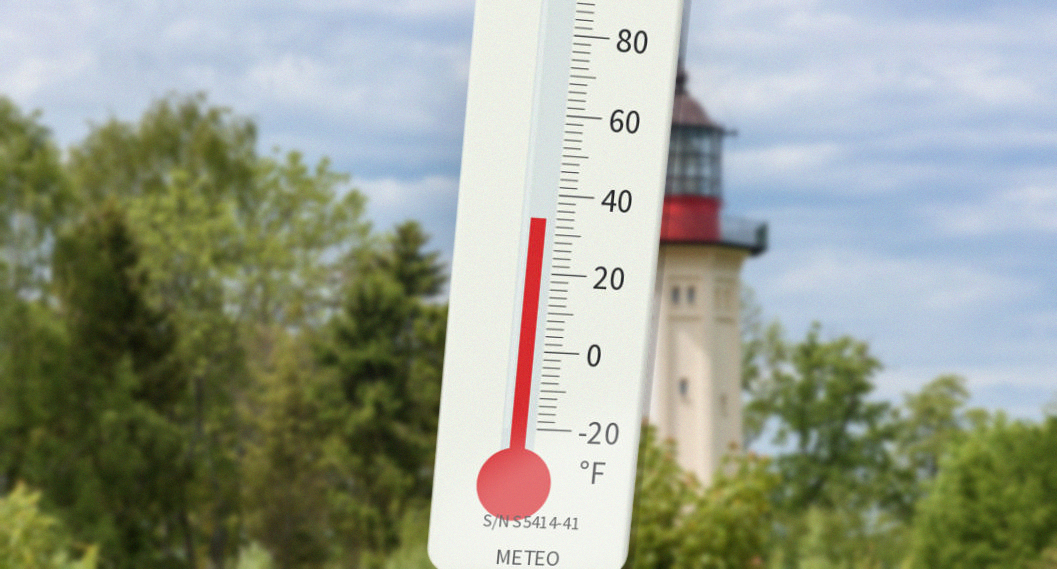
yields 34 °F
